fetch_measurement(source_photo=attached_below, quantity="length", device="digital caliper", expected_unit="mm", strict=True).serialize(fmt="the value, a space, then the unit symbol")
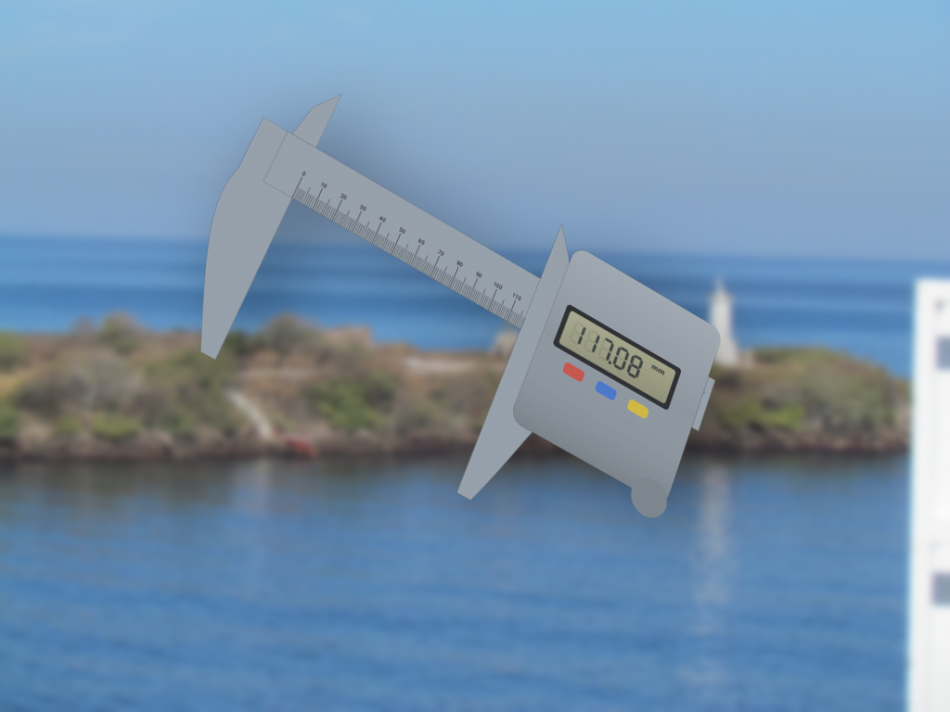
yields 117.08 mm
